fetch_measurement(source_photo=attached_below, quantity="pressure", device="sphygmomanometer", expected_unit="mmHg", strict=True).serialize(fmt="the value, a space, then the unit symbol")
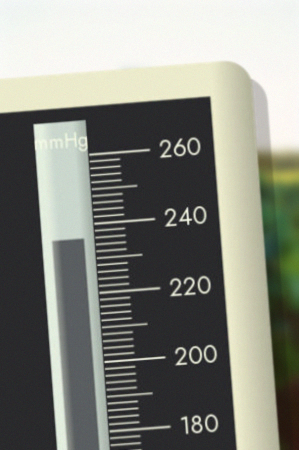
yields 236 mmHg
